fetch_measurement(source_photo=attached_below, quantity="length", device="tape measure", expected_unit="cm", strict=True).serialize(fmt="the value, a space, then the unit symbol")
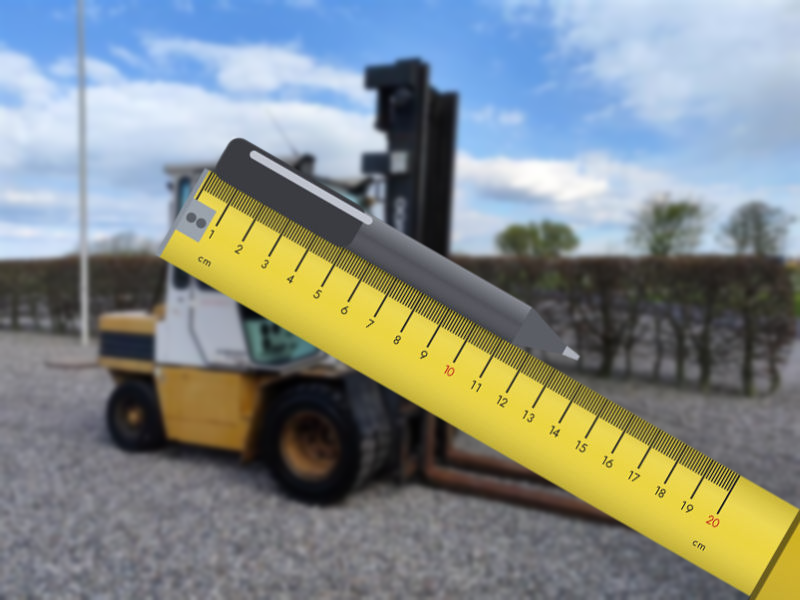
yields 13.5 cm
